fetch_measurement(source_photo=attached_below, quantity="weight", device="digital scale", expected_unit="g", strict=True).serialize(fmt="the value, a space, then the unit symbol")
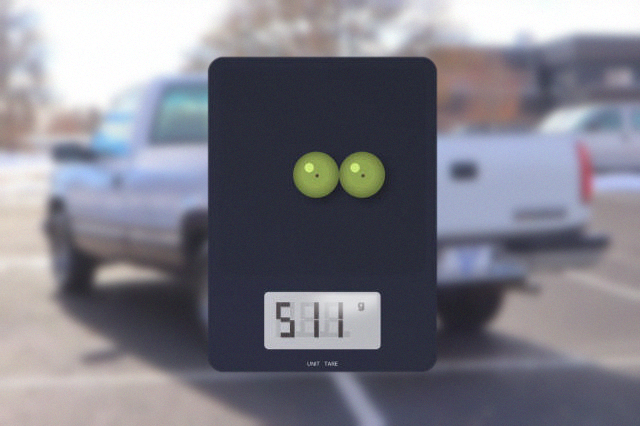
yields 511 g
